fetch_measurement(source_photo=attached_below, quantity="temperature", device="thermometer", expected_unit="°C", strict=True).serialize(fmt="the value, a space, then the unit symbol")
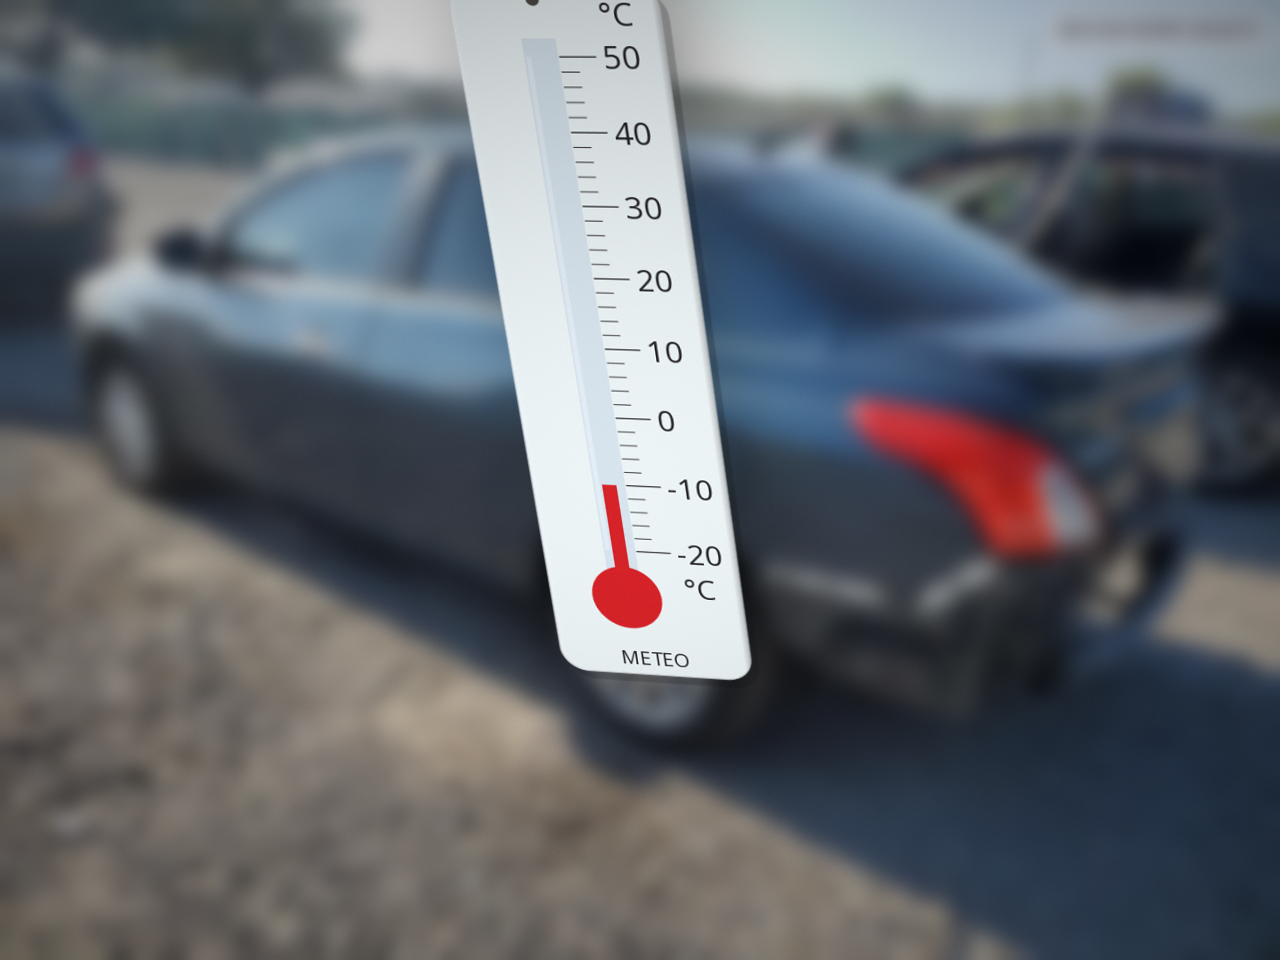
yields -10 °C
